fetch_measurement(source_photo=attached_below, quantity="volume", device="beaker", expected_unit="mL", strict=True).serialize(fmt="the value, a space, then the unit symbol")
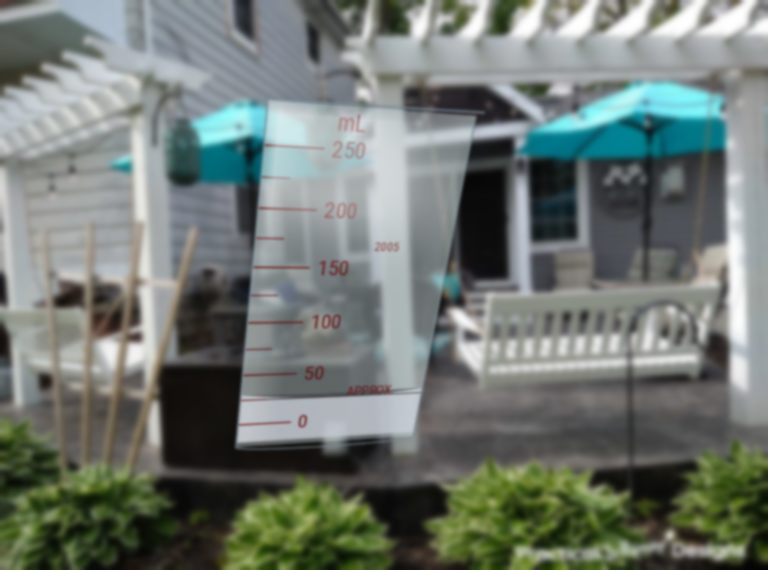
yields 25 mL
